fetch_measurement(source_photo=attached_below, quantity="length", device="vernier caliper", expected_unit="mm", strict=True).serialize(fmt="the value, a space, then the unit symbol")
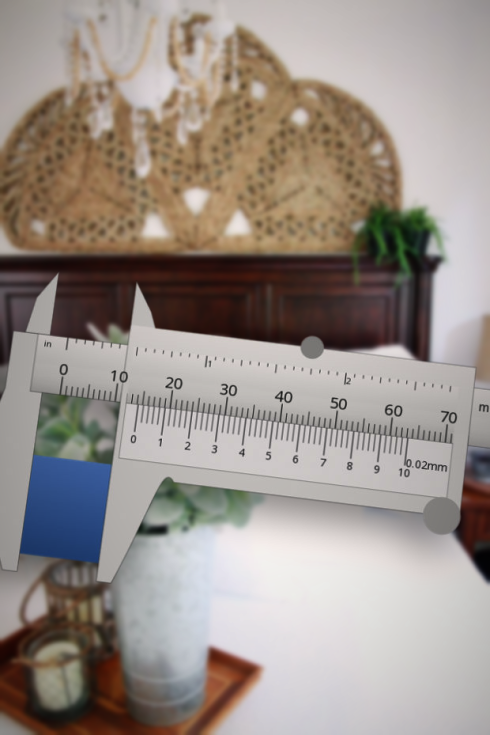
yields 14.2 mm
